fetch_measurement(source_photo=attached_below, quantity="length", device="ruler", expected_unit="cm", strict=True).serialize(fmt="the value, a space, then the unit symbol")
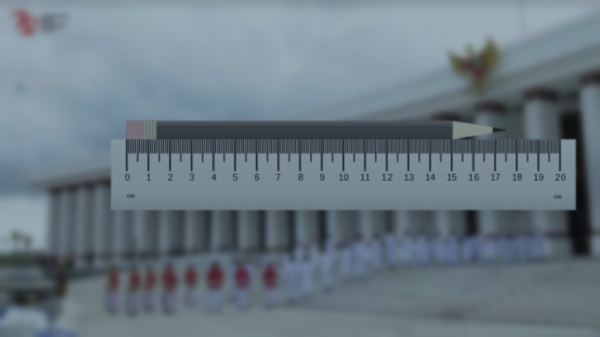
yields 17.5 cm
